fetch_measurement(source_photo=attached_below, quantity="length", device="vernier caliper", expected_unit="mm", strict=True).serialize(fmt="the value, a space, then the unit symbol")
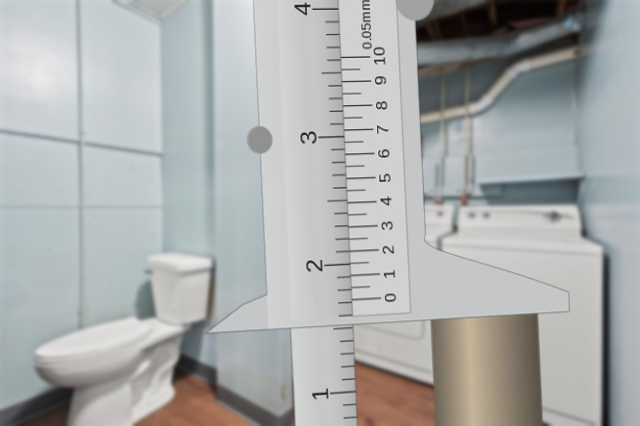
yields 17.2 mm
